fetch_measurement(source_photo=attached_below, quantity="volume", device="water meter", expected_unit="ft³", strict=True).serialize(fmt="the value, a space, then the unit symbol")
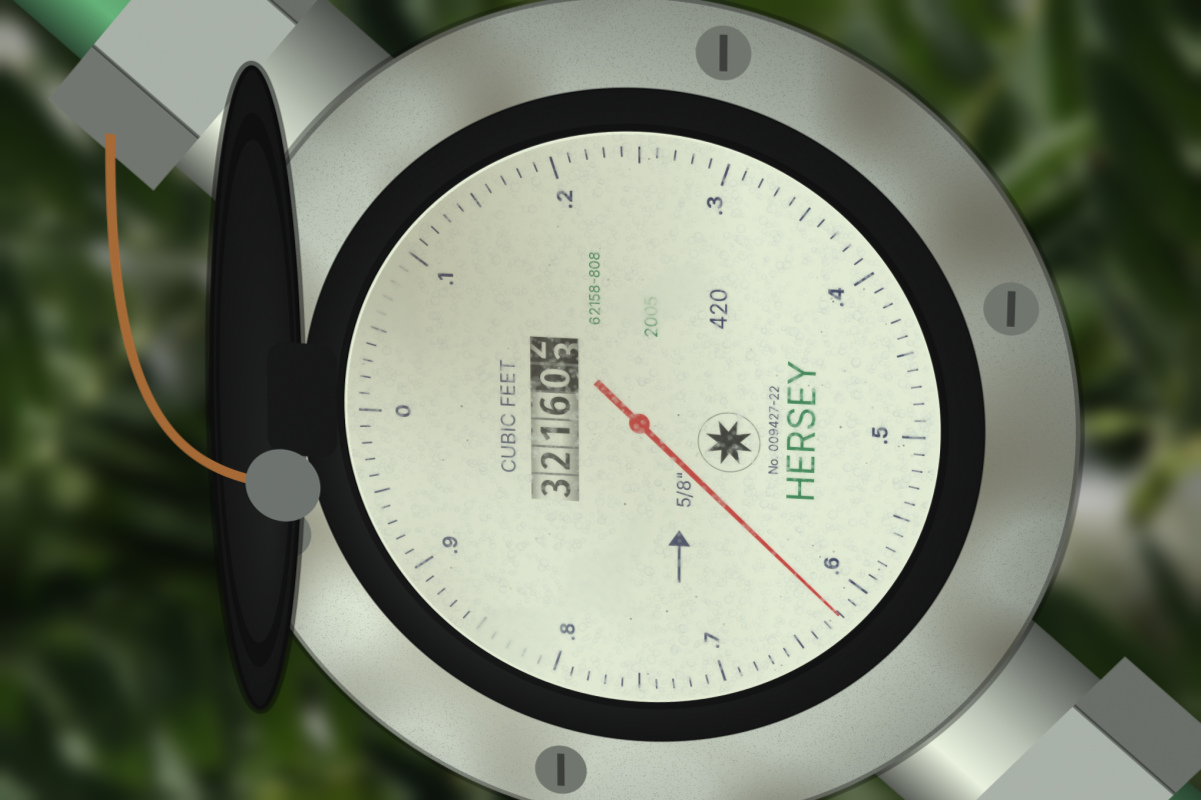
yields 321602.62 ft³
